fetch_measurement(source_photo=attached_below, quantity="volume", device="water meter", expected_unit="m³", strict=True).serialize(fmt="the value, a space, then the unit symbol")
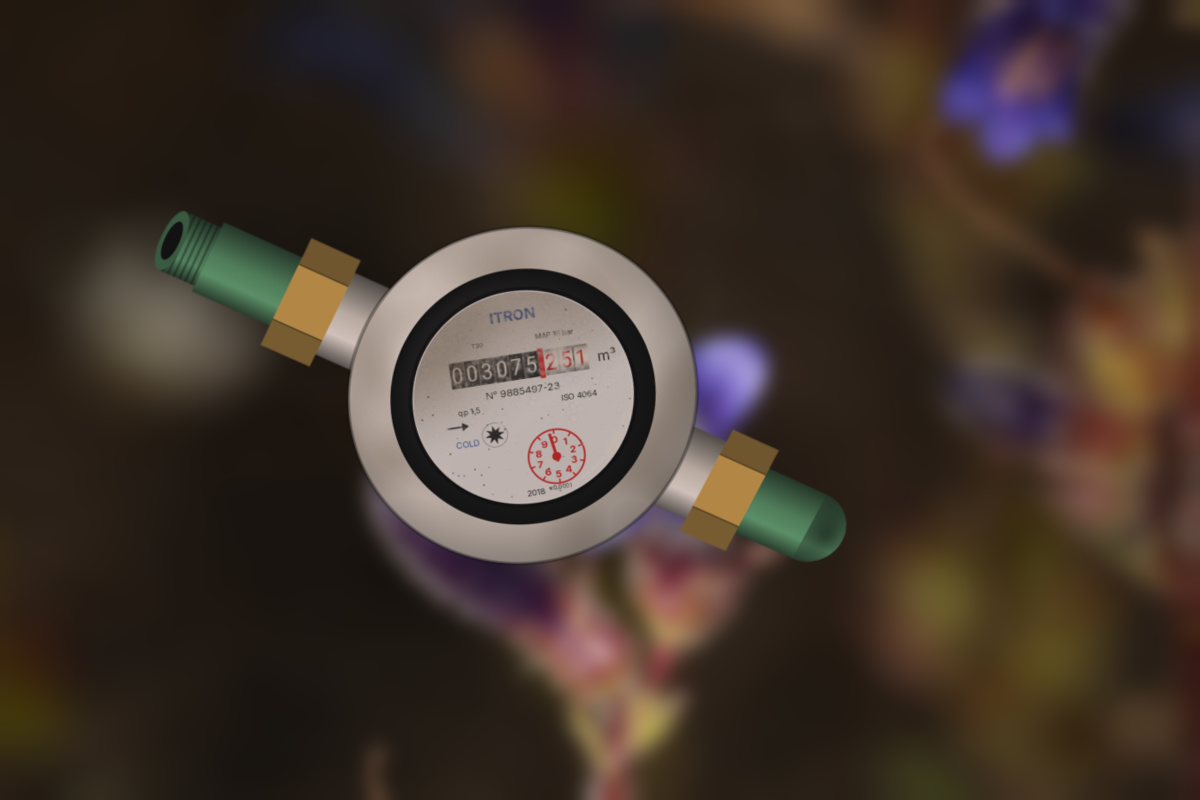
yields 3075.2509 m³
